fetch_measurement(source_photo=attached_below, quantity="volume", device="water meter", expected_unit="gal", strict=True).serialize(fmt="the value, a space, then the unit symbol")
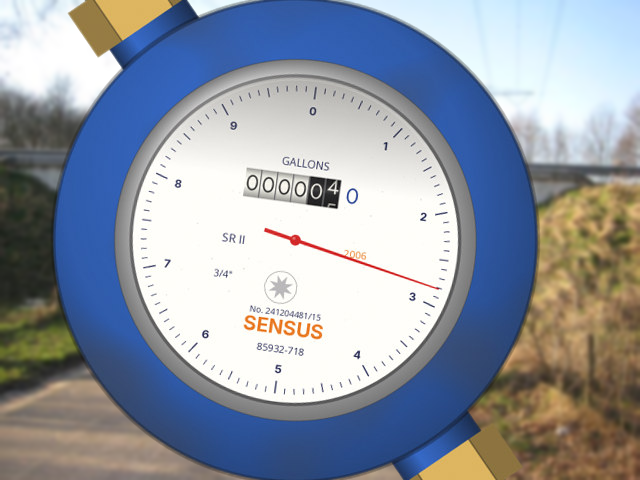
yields 42.8 gal
